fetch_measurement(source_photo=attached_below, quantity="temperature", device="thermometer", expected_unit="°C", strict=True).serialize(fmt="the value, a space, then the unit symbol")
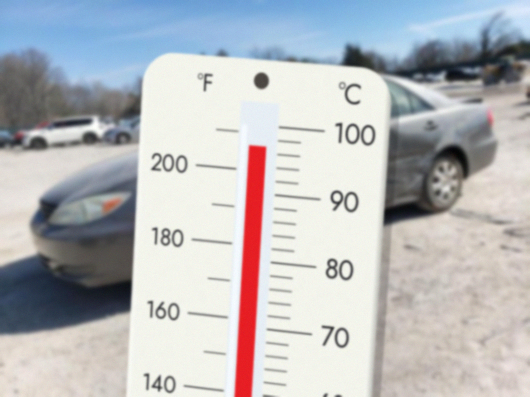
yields 97 °C
